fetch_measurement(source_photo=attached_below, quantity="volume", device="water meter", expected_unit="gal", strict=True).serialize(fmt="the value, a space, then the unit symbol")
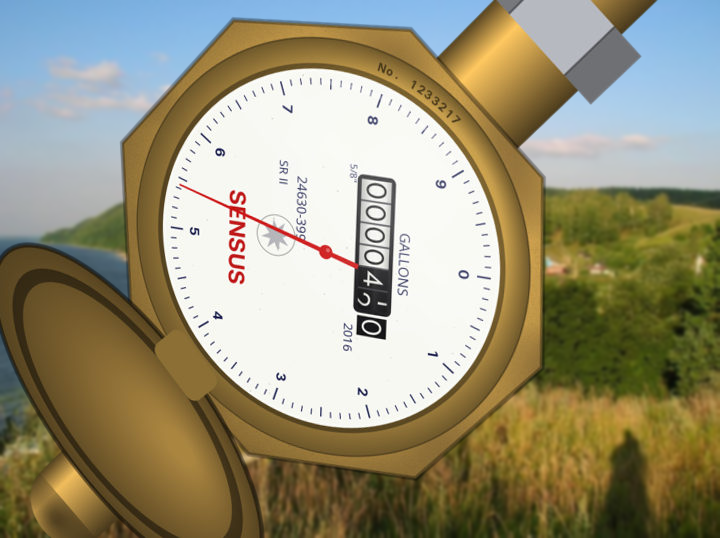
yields 415.4 gal
